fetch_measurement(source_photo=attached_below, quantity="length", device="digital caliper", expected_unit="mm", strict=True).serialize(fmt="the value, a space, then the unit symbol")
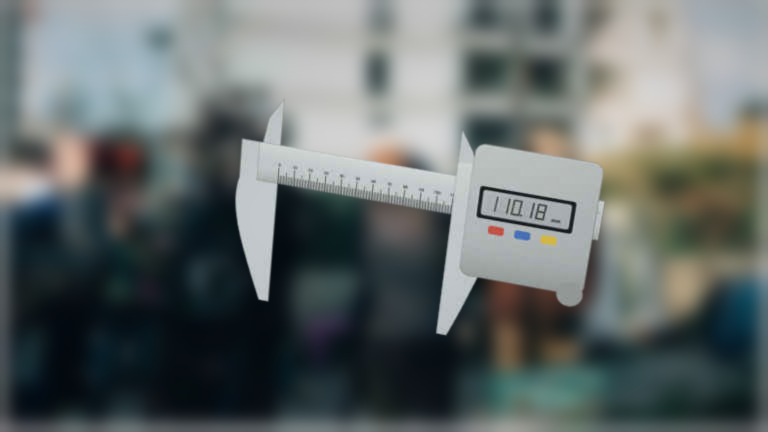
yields 110.18 mm
